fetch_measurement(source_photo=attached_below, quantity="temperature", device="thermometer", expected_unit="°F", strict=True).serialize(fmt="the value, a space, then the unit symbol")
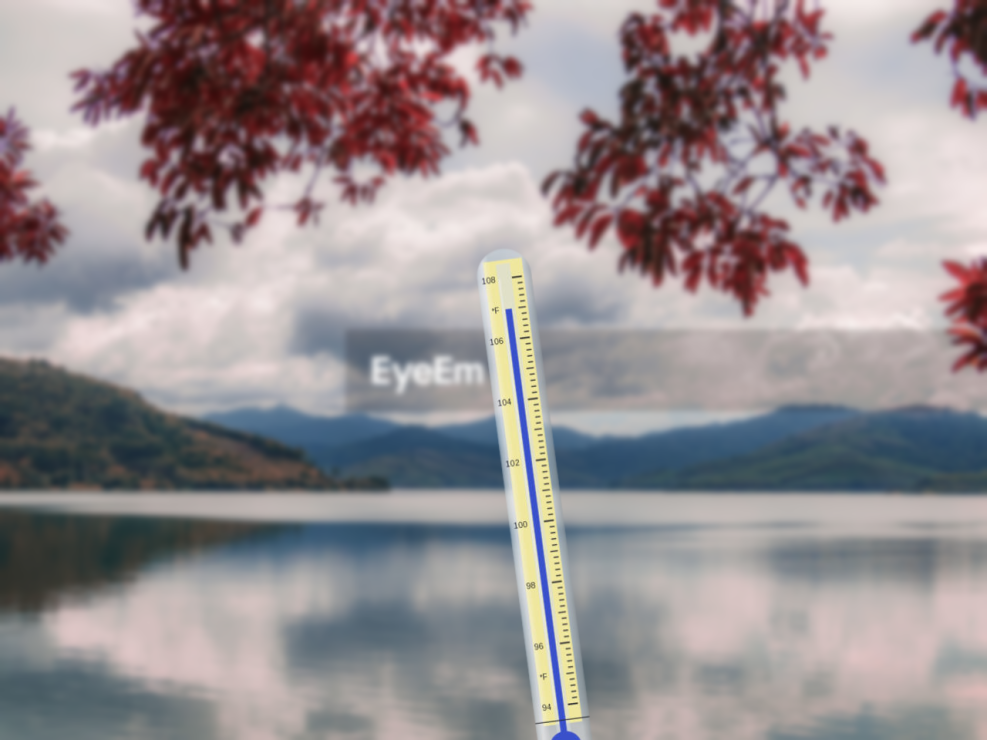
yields 107 °F
